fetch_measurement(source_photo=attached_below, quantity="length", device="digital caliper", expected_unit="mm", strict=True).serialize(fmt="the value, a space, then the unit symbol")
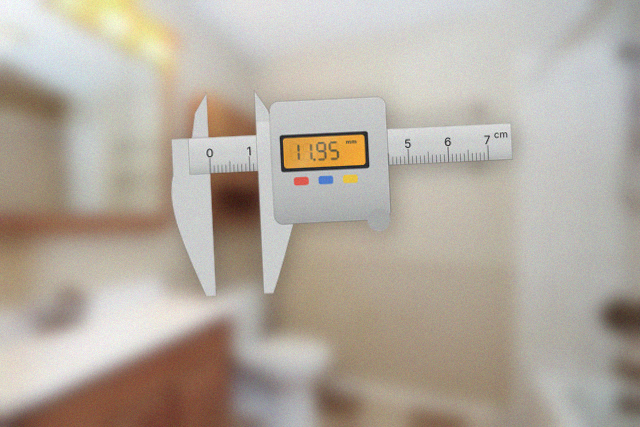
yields 11.95 mm
